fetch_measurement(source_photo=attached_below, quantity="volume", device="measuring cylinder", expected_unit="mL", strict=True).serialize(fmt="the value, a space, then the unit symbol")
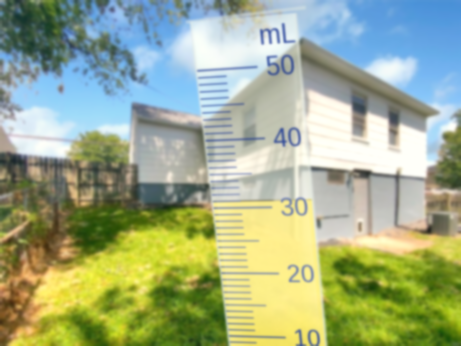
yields 31 mL
